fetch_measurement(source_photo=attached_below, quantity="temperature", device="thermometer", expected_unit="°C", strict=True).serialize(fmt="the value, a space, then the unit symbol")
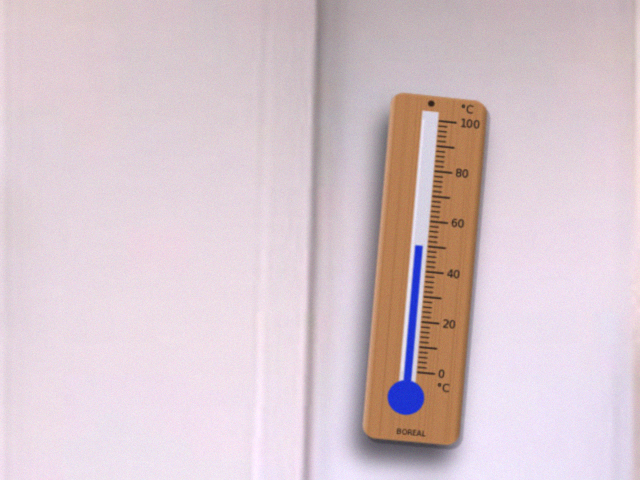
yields 50 °C
